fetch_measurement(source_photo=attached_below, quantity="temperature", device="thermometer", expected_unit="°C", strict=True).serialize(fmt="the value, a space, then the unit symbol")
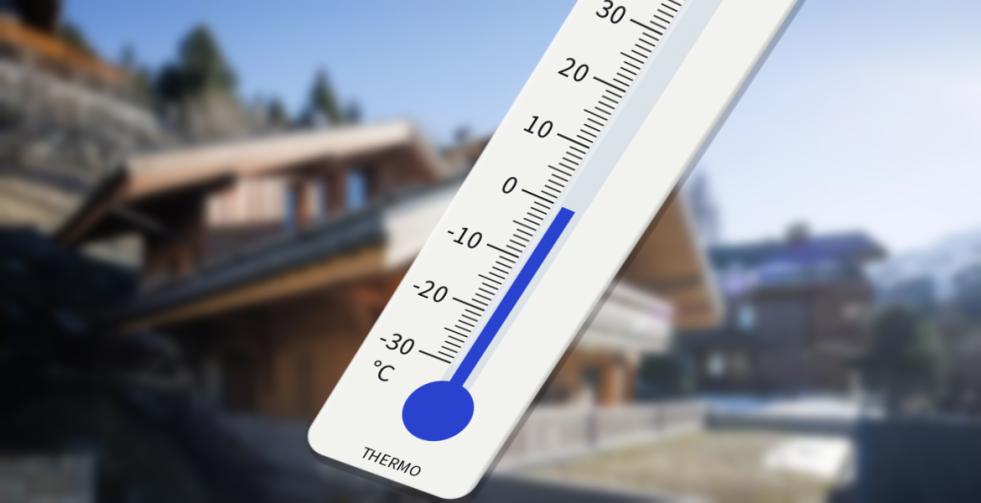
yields 0 °C
